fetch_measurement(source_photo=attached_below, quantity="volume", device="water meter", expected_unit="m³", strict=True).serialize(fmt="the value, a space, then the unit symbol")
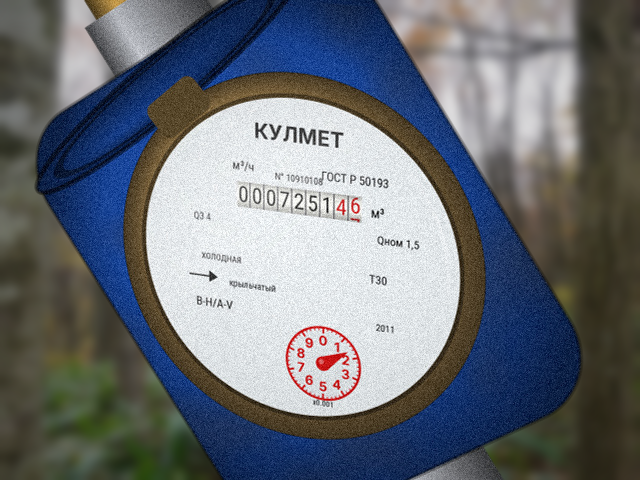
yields 7251.461 m³
